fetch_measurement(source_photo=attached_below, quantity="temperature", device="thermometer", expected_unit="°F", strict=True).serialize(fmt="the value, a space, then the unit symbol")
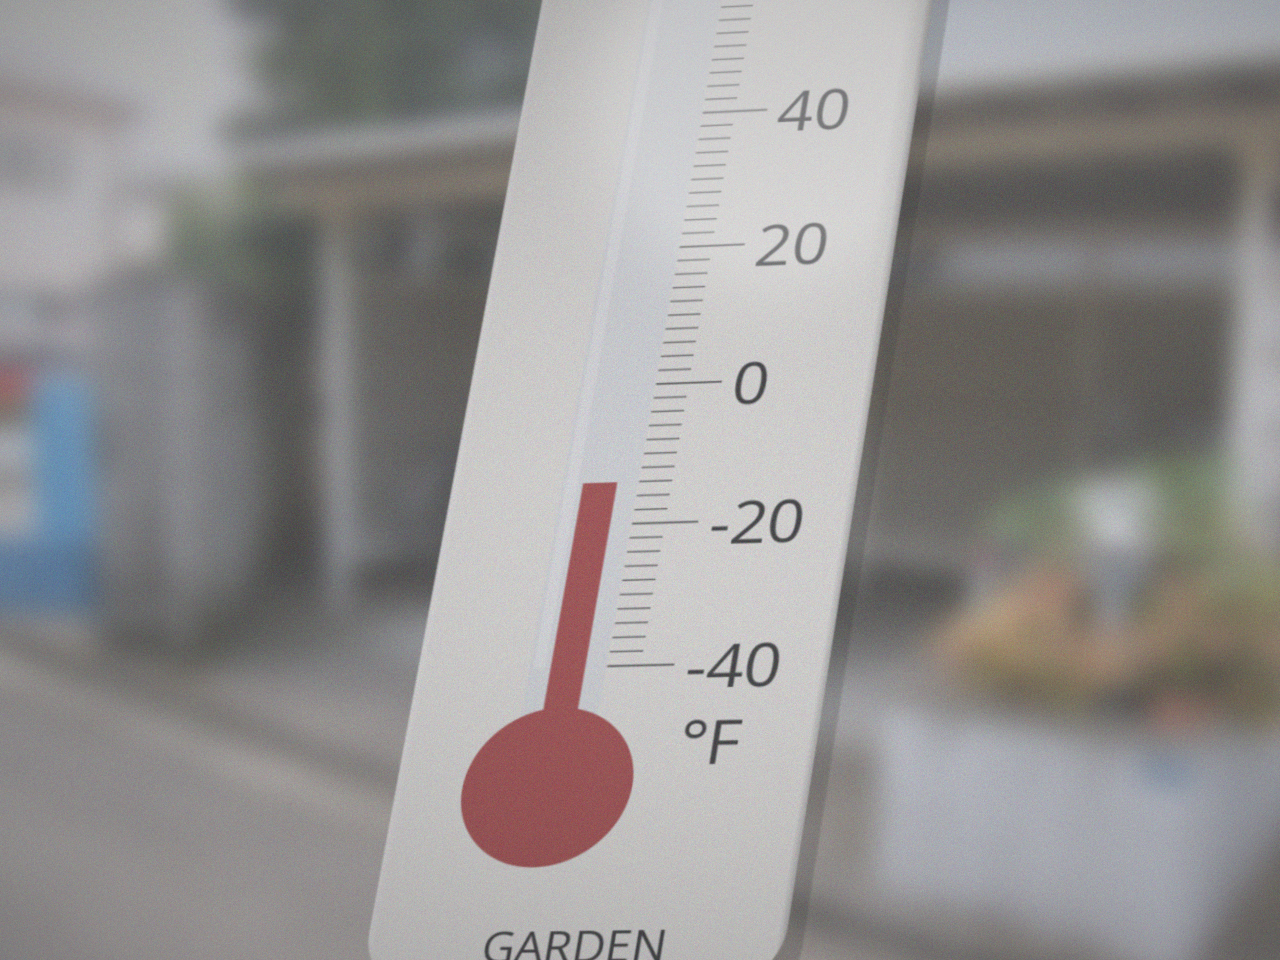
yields -14 °F
